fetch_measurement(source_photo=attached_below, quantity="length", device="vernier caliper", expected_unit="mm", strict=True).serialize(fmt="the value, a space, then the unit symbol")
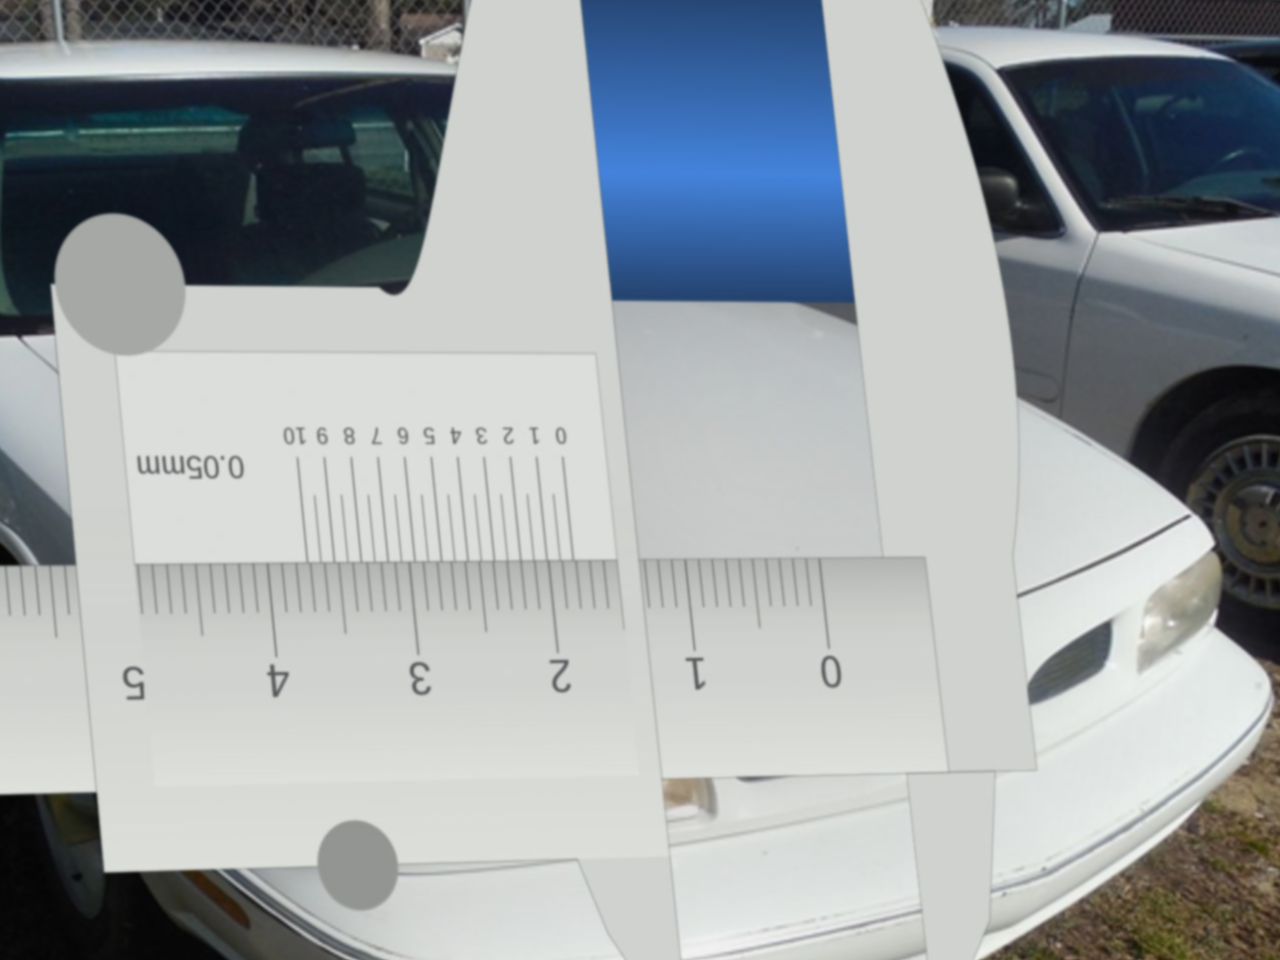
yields 18.2 mm
